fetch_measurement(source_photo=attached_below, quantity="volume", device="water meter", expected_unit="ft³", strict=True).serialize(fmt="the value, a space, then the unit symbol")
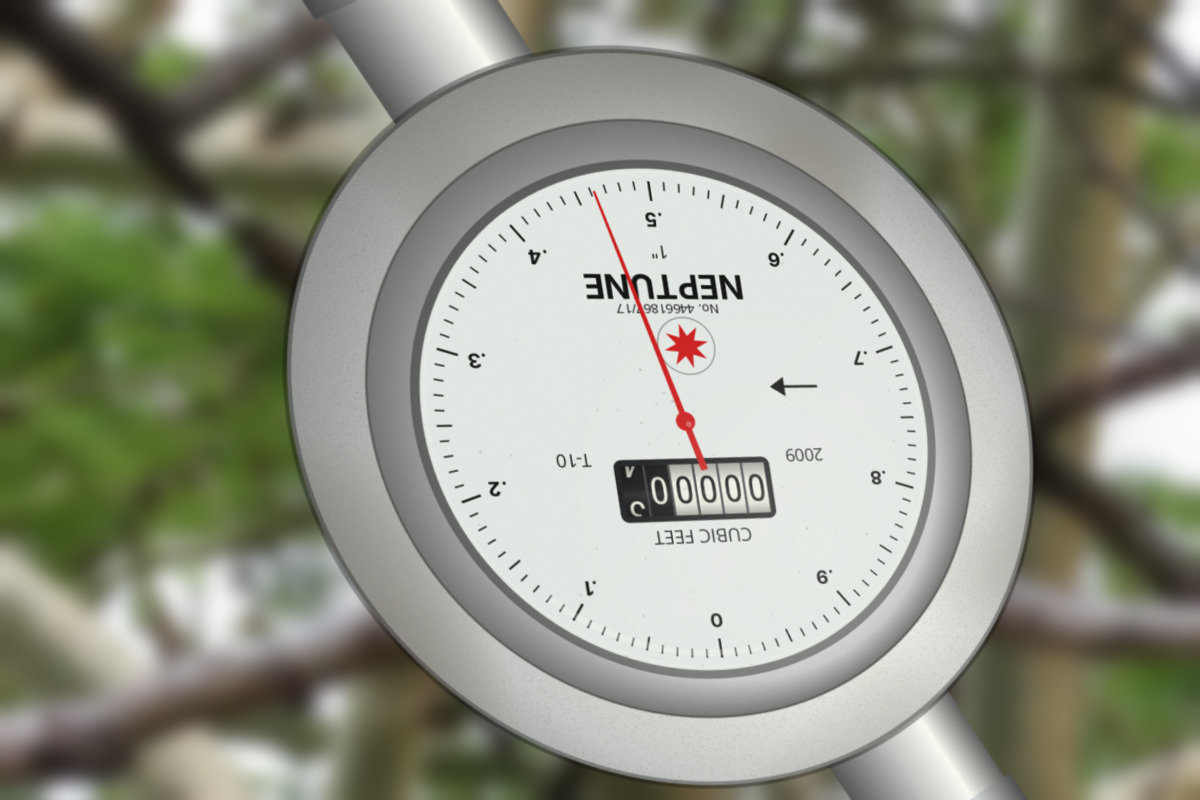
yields 3.46 ft³
